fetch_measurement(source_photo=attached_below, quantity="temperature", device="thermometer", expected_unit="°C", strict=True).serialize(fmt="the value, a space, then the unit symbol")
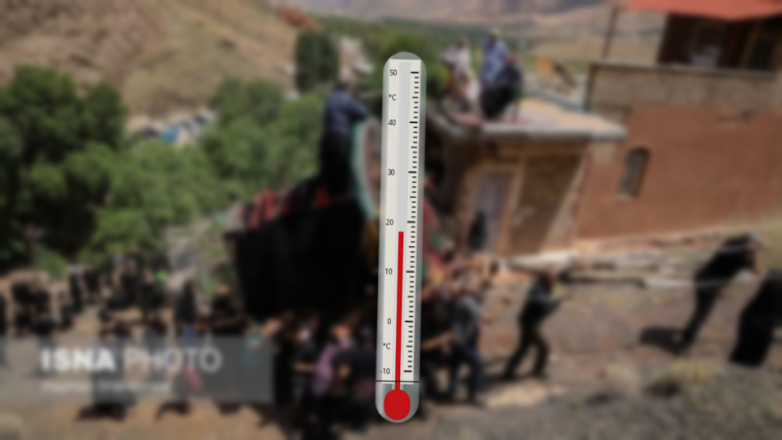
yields 18 °C
